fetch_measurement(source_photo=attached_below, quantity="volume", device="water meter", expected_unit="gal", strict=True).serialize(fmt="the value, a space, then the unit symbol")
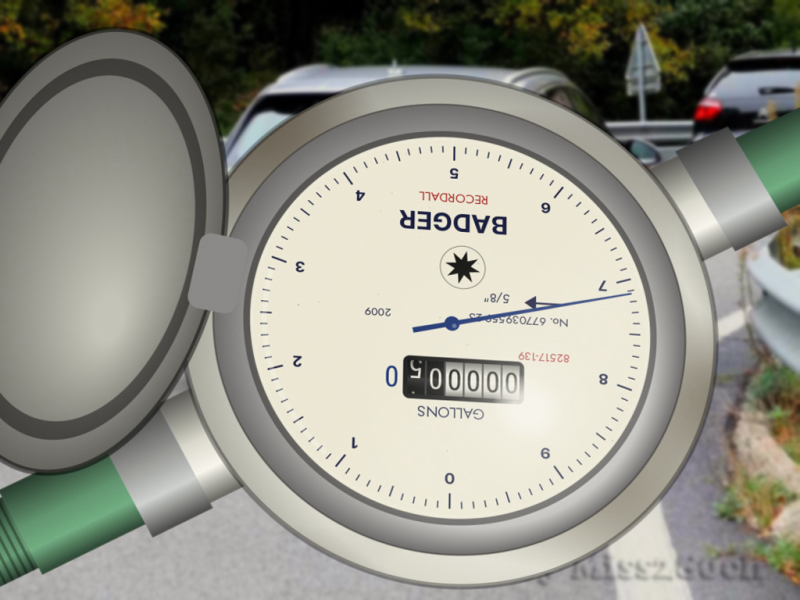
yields 47.1 gal
